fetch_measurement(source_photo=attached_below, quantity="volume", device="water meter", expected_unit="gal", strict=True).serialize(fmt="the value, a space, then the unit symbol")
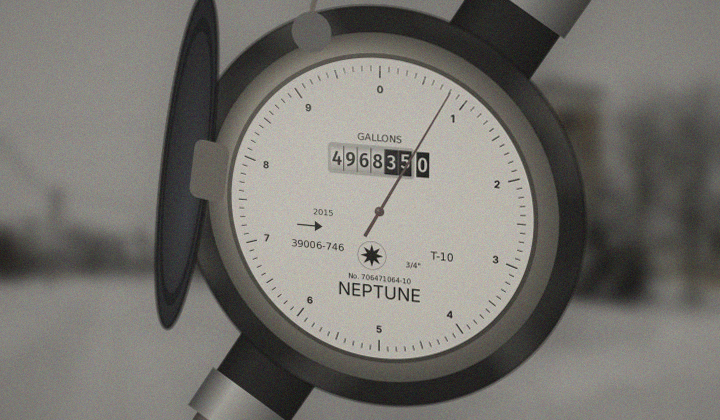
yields 4968350.8 gal
